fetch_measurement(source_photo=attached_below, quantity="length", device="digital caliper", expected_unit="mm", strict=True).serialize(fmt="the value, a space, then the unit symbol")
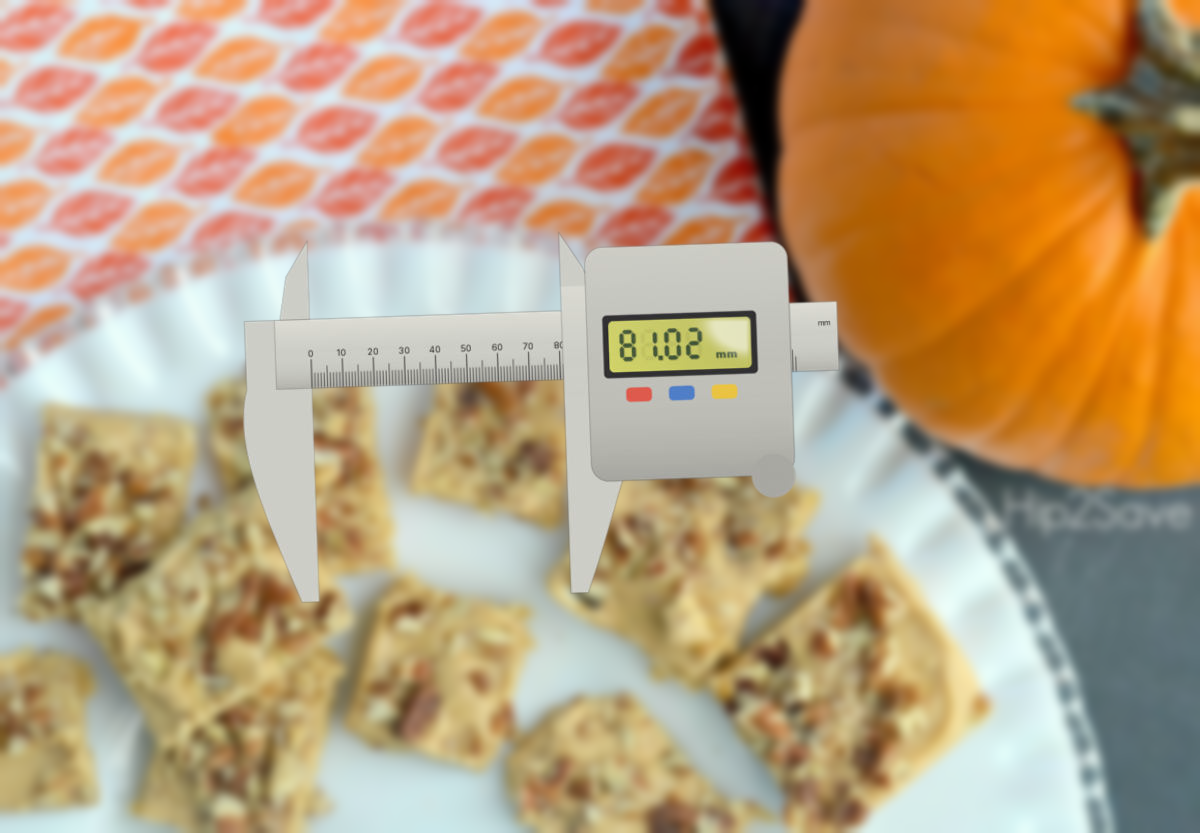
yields 81.02 mm
